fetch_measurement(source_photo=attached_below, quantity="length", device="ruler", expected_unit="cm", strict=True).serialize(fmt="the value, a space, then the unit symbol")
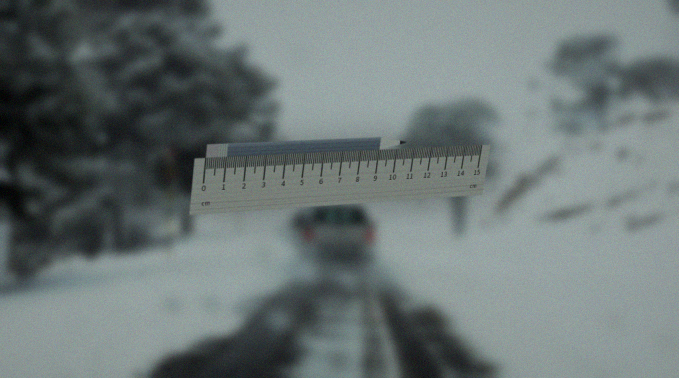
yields 10.5 cm
